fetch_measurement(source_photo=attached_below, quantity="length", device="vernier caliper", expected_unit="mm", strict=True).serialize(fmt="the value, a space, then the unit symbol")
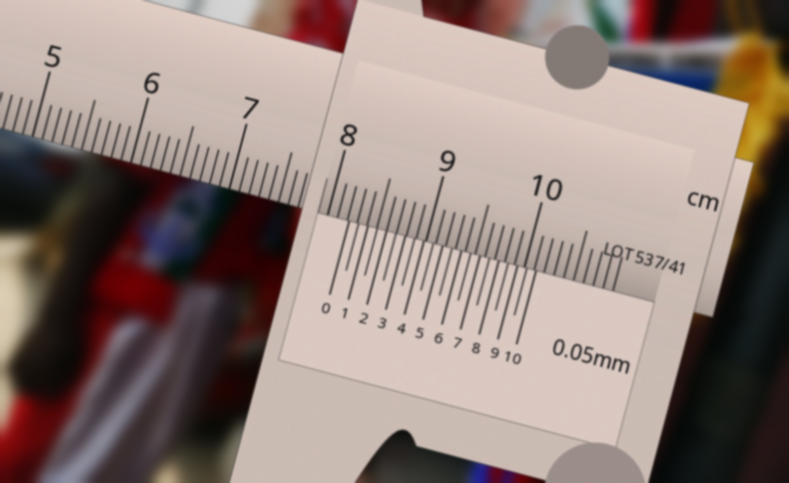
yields 82.2 mm
